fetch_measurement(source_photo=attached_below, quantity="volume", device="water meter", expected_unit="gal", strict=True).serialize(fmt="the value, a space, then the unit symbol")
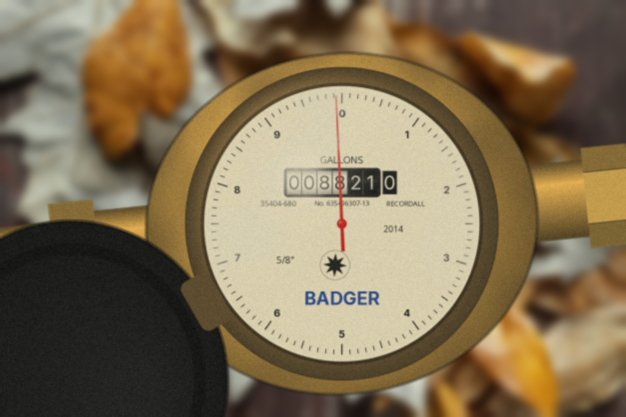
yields 88209.9 gal
